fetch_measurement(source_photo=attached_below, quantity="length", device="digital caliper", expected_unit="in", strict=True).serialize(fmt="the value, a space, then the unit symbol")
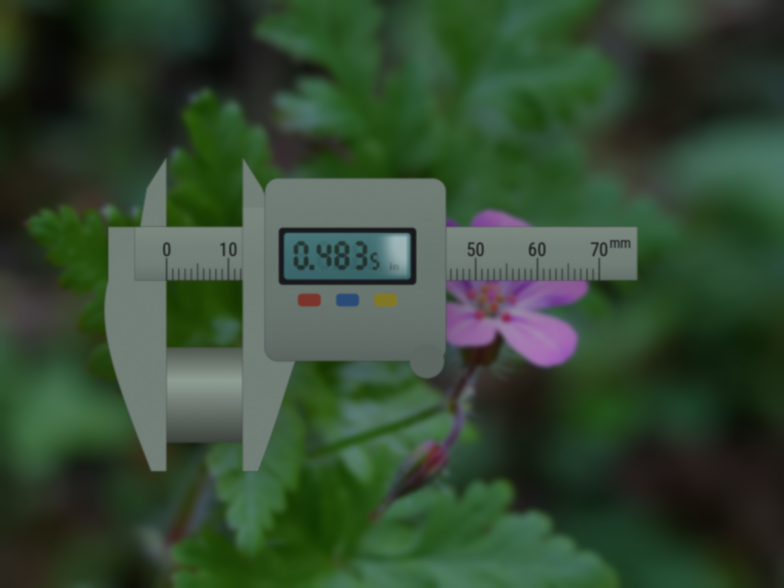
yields 0.4835 in
